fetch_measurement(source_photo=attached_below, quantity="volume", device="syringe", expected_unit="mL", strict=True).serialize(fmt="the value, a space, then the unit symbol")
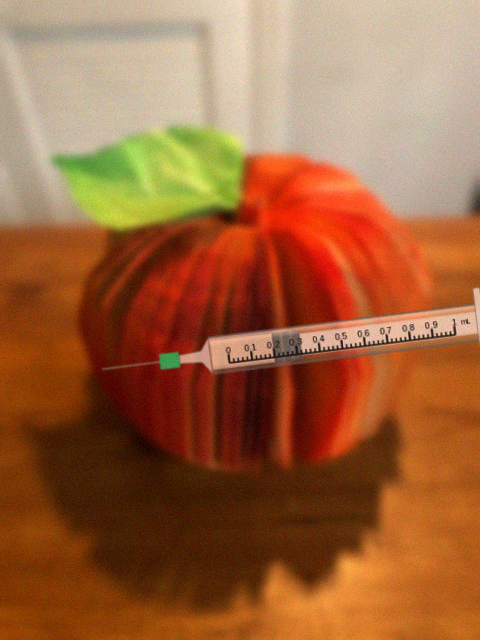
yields 0.2 mL
